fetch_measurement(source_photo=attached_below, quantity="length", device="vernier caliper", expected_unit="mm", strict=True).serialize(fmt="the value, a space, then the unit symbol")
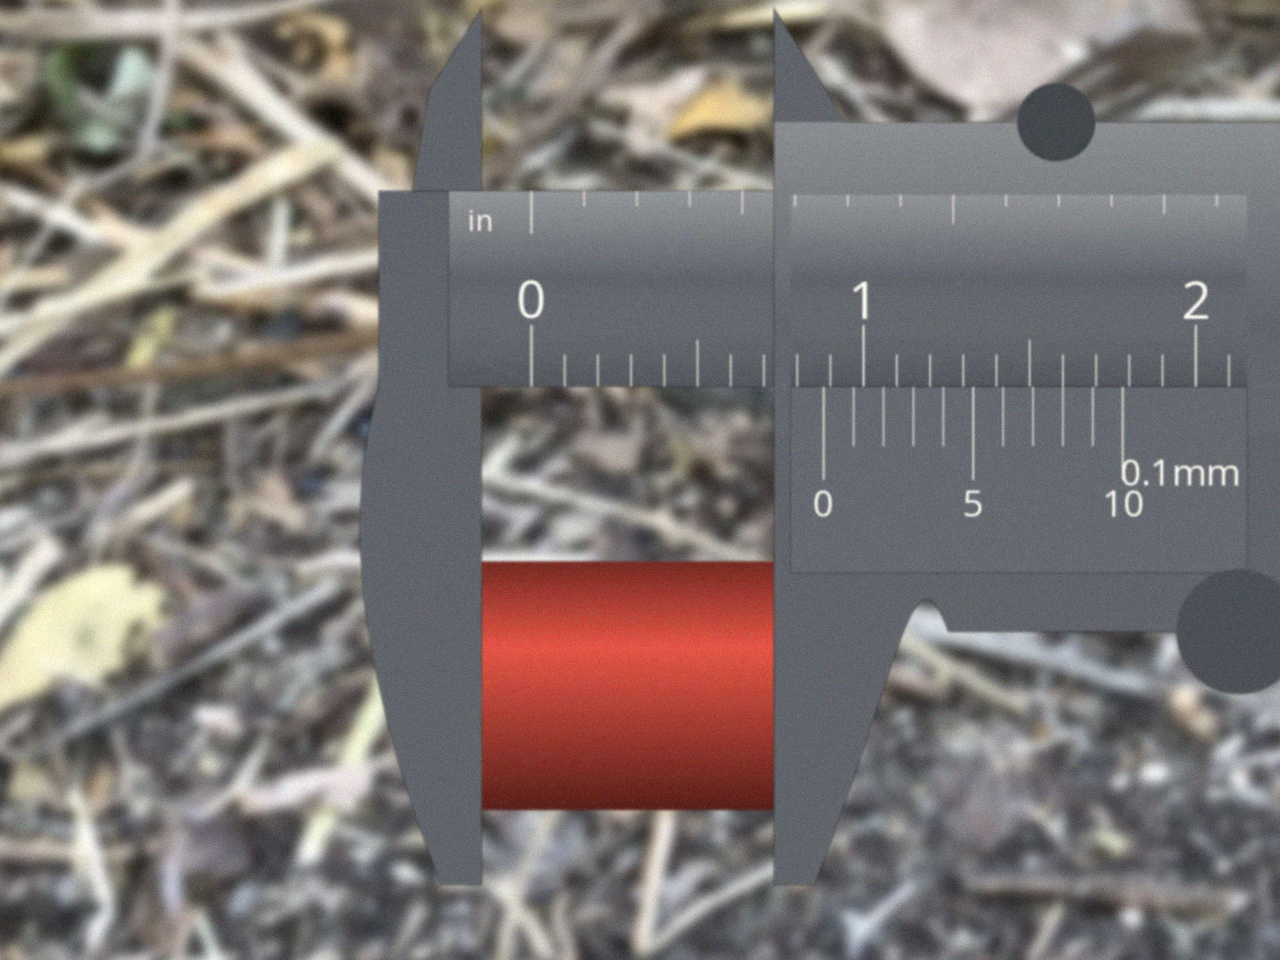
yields 8.8 mm
